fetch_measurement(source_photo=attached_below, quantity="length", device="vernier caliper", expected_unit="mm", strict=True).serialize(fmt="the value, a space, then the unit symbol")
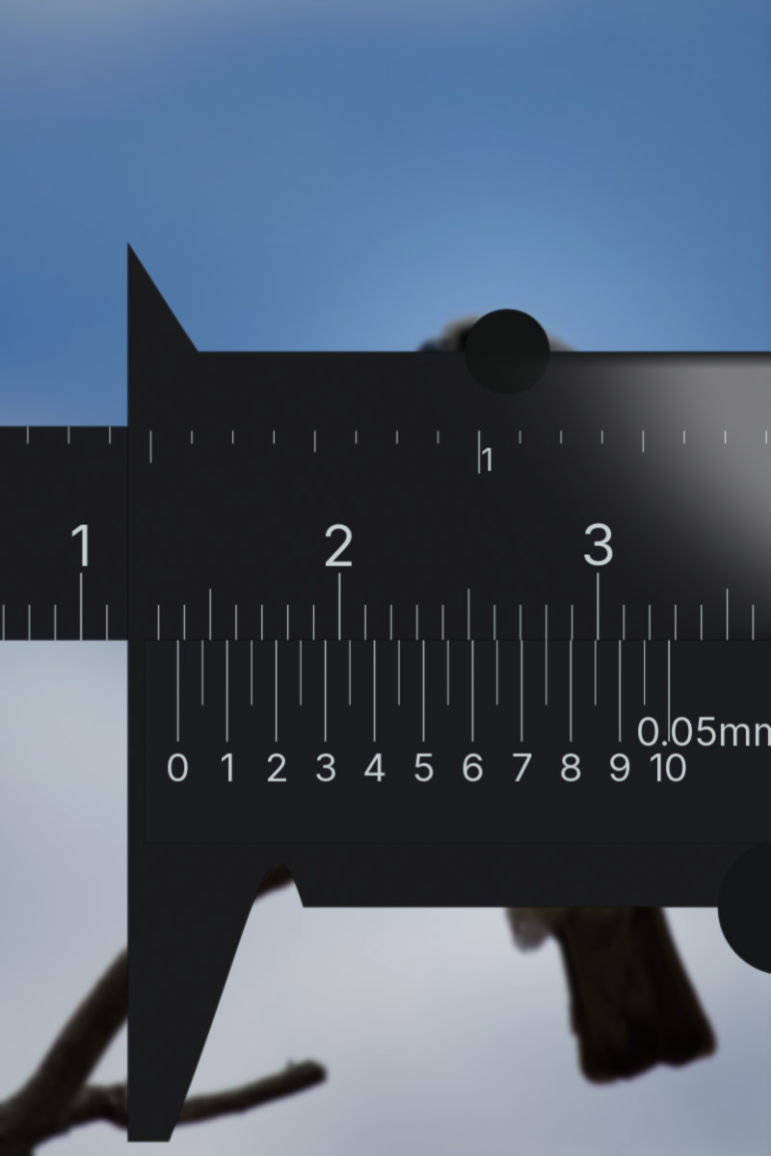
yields 13.75 mm
